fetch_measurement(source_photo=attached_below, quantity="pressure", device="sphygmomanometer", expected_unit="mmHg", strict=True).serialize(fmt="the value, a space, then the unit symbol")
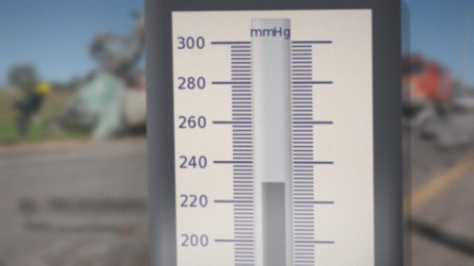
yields 230 mmHg
